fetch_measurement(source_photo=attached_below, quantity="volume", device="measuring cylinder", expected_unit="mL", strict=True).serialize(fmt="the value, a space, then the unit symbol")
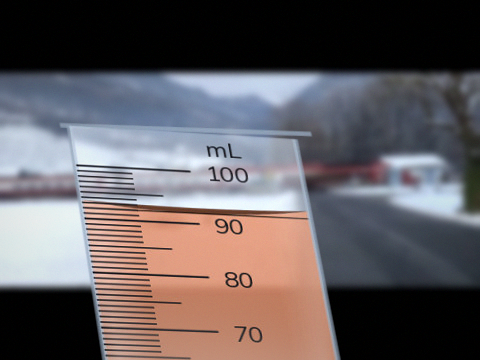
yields 92 mL
